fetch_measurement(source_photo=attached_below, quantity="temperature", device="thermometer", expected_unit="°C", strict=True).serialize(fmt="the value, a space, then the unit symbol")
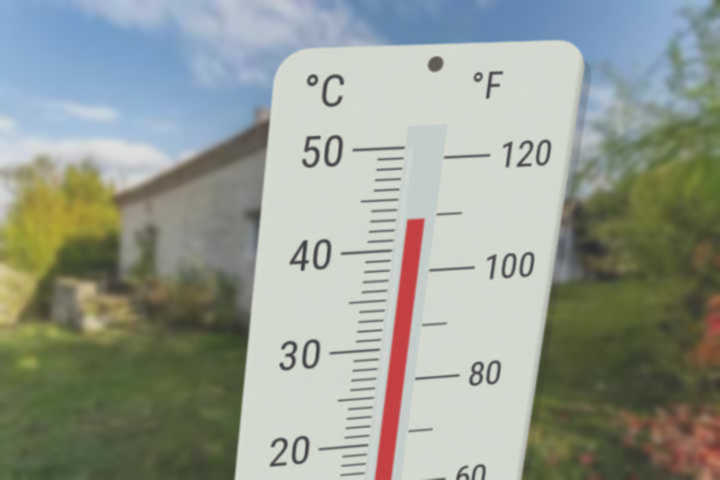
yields 43 °C
